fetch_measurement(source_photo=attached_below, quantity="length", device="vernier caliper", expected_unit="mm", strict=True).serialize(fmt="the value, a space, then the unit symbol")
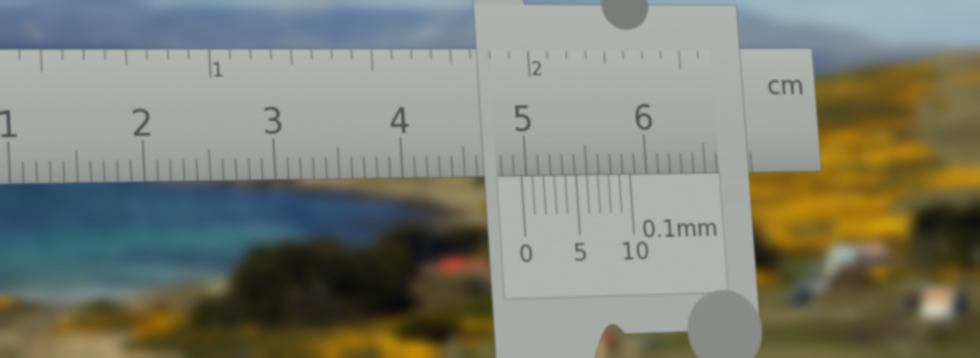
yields 49.6 mm
